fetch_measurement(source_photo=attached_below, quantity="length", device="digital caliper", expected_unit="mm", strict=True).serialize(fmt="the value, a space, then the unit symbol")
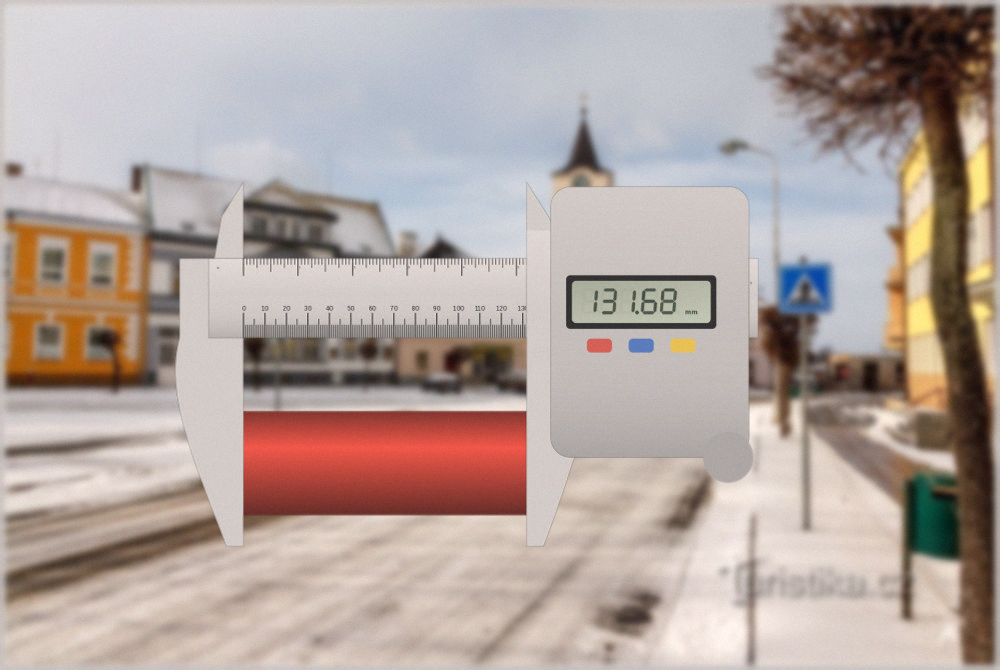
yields 131.68 mm
